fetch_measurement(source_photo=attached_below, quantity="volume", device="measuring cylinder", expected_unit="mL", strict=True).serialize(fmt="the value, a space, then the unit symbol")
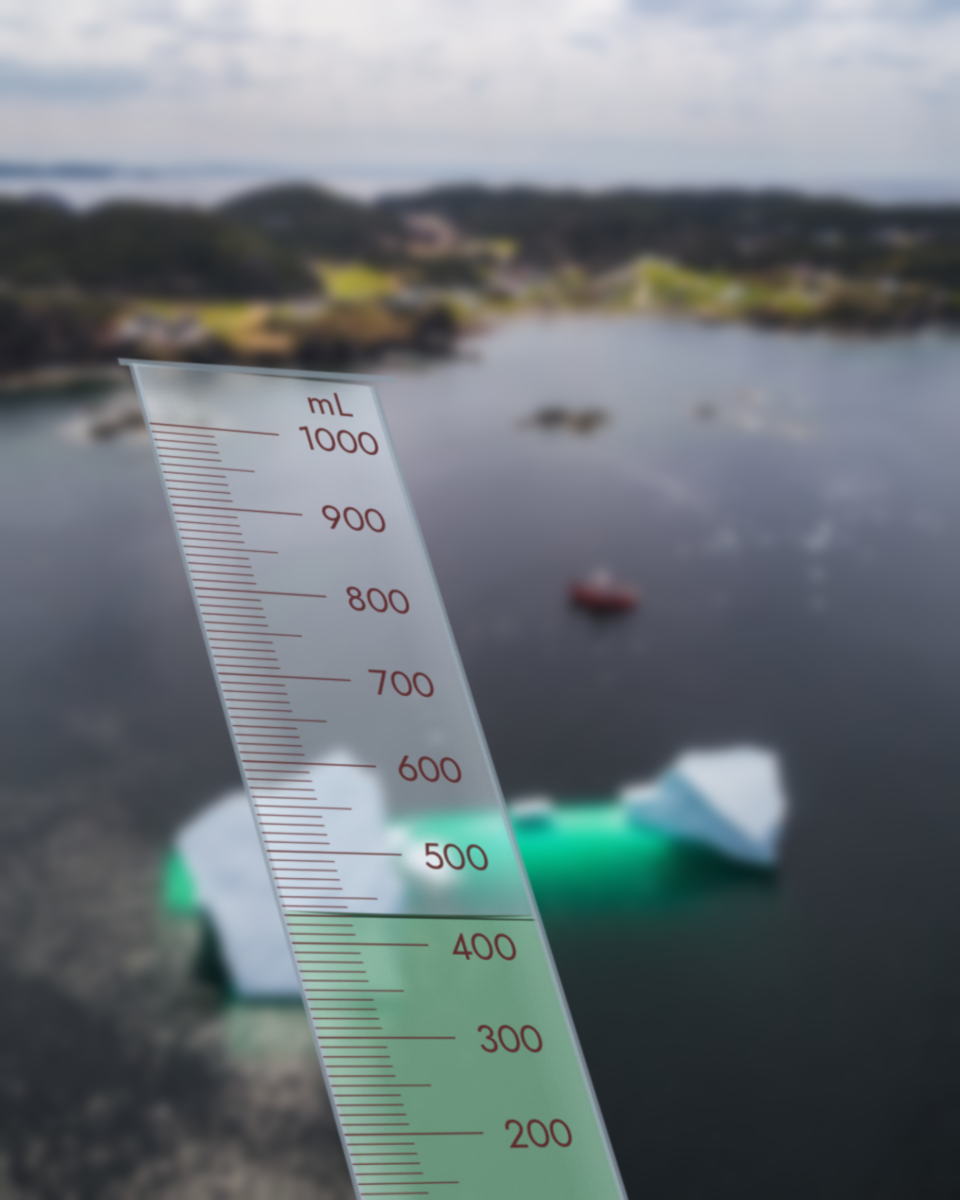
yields 430 mL
